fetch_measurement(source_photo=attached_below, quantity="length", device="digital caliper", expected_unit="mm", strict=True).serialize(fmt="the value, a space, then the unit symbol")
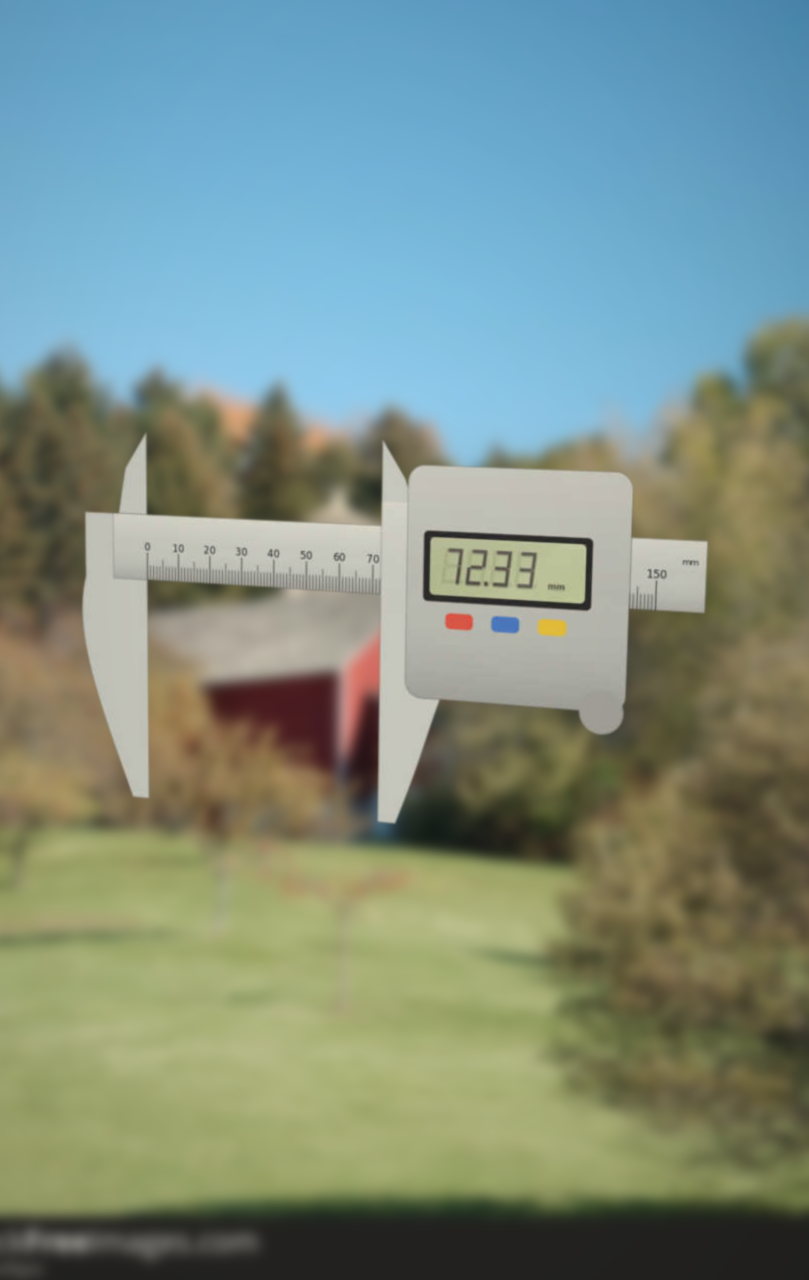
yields 72.33 mm
